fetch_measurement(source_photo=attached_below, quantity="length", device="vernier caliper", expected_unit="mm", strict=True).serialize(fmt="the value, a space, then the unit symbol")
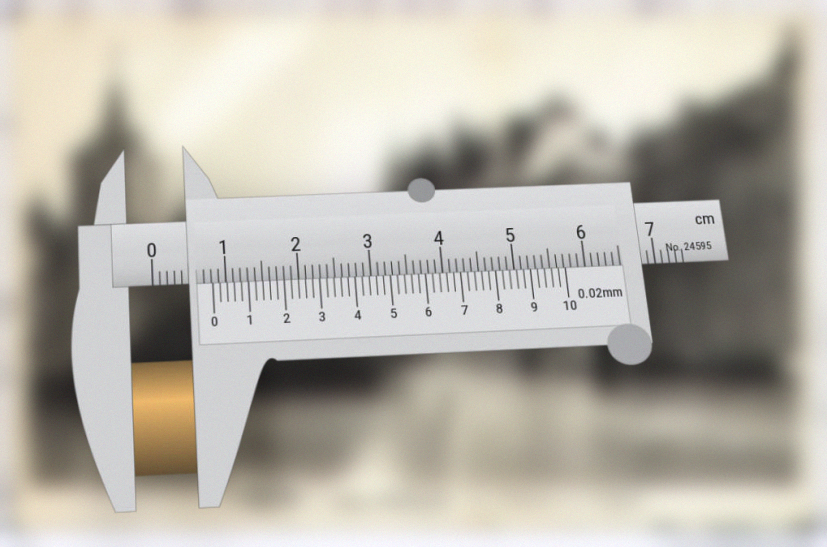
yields 8.2 mm
